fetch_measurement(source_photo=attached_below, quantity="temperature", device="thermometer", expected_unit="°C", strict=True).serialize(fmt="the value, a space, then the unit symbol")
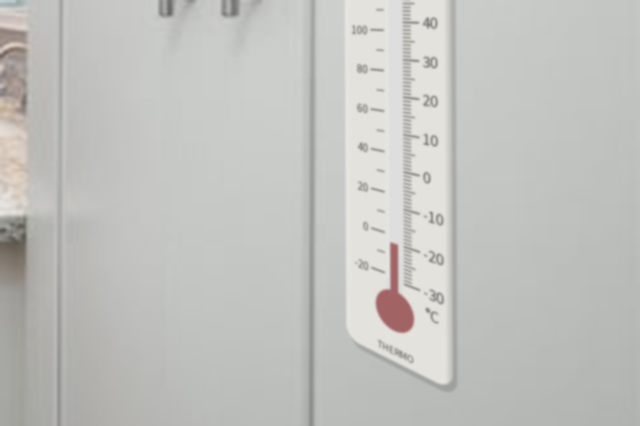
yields -20 °C
